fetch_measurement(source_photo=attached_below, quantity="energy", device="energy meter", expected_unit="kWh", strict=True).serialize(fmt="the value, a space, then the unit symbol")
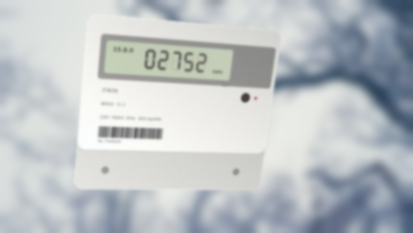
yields 2752 kWh
